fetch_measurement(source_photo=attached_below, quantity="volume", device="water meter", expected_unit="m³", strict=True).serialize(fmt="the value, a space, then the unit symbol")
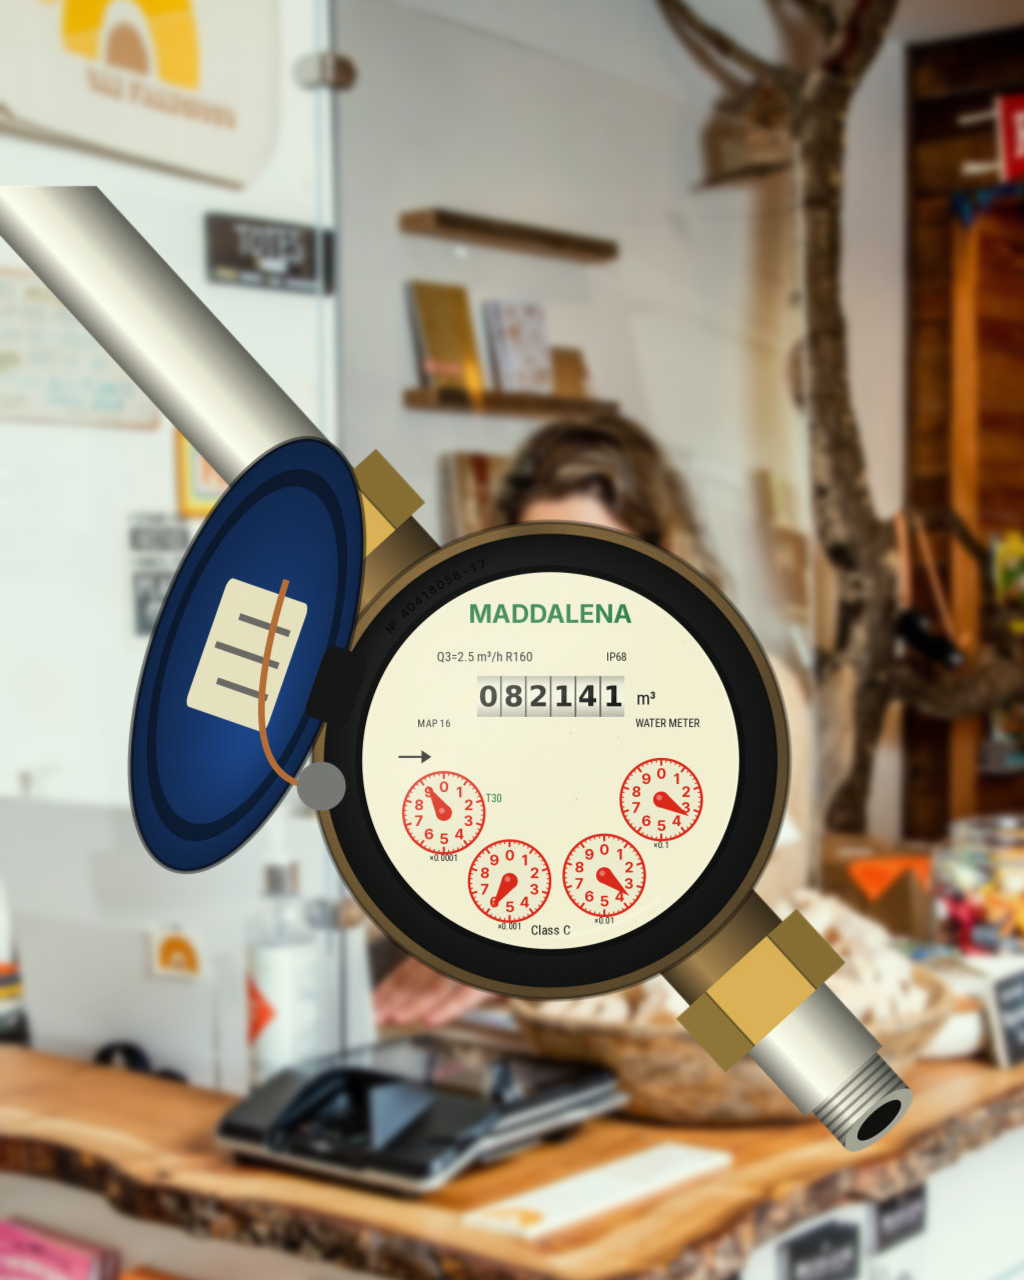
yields 82141.3359 m³
